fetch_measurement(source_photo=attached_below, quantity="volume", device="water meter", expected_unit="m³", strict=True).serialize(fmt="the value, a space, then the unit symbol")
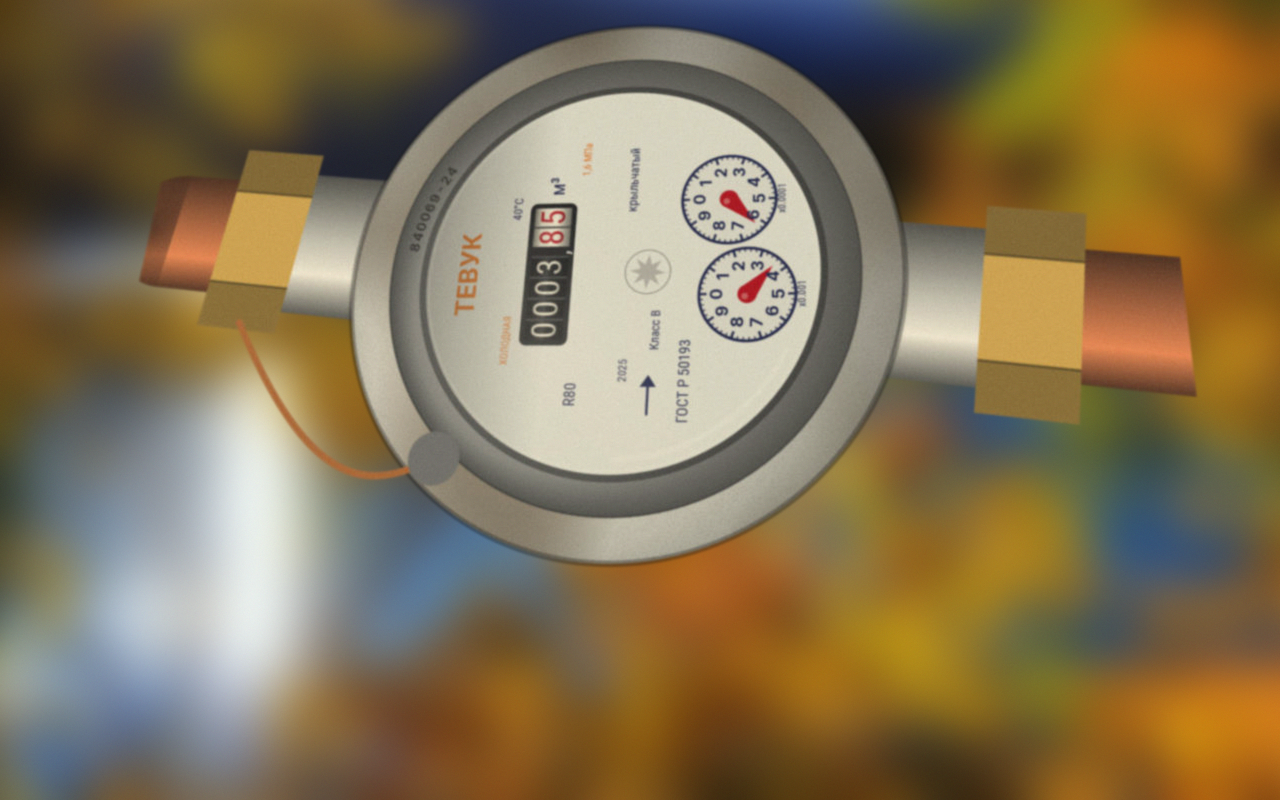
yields 3.8536 m³
